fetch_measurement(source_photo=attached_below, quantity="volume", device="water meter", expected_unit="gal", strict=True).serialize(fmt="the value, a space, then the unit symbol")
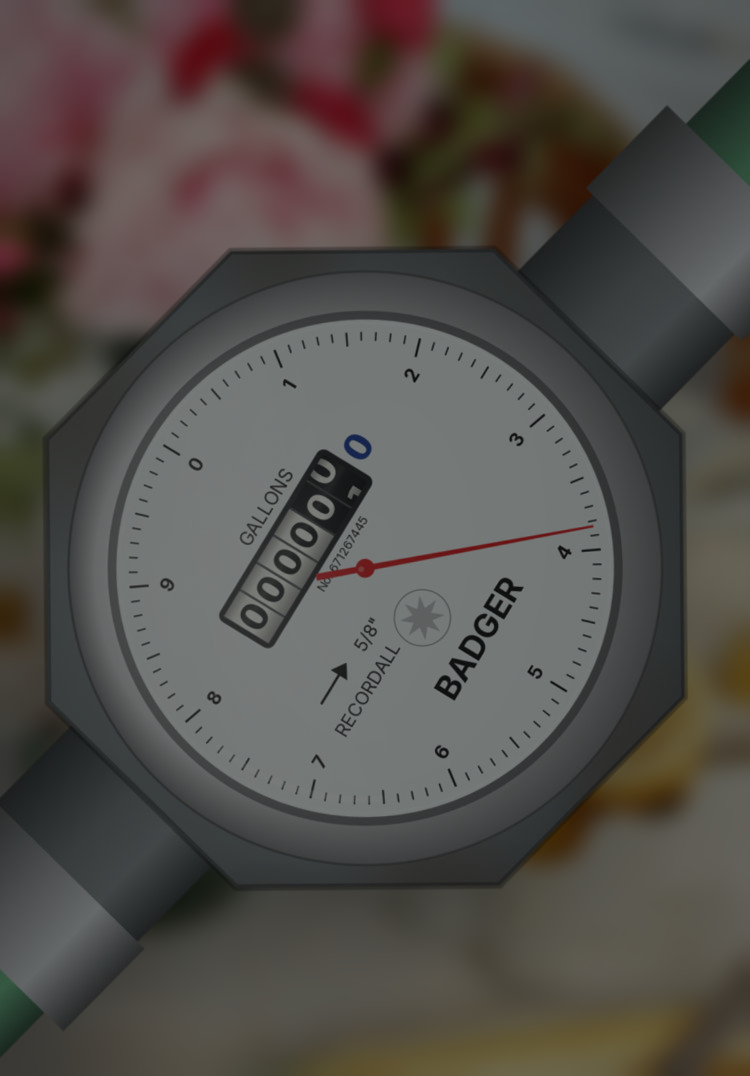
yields 3.8 gal
